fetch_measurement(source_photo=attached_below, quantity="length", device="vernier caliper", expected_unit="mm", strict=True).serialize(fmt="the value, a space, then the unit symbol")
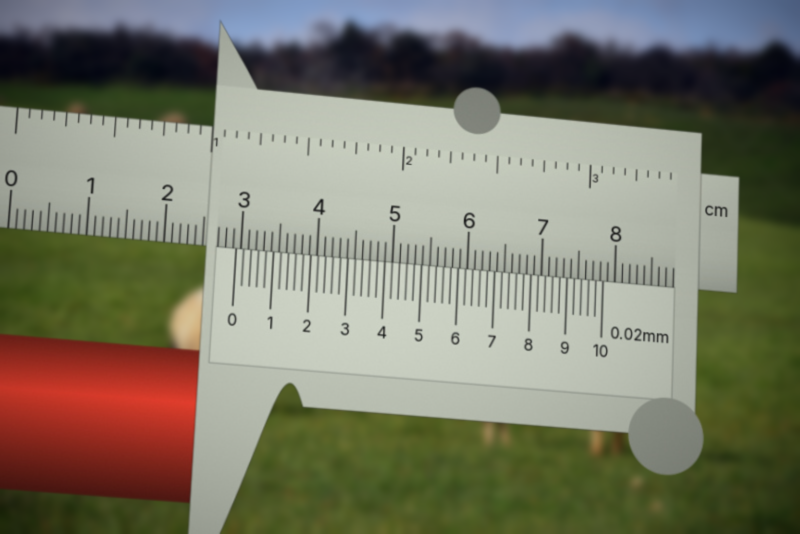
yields 29.4 mm
